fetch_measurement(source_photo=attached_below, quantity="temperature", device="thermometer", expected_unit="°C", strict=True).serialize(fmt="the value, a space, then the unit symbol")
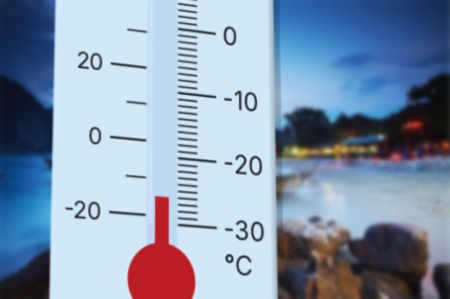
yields -26 °C
